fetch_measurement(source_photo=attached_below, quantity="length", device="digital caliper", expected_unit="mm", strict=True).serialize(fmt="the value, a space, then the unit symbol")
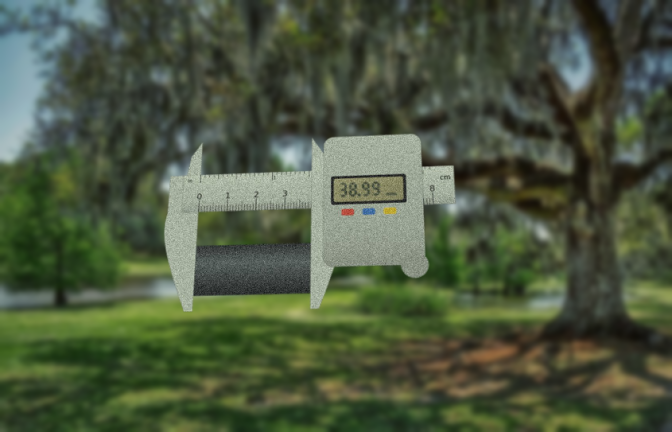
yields 38.99 mm
